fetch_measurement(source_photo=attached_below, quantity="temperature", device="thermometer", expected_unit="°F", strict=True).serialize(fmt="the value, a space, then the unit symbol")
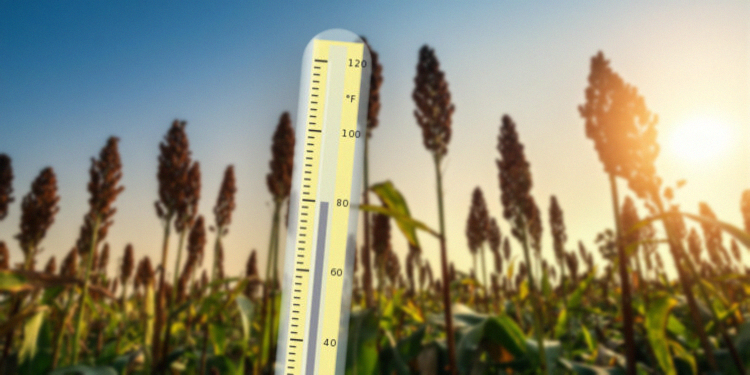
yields 80 °F
